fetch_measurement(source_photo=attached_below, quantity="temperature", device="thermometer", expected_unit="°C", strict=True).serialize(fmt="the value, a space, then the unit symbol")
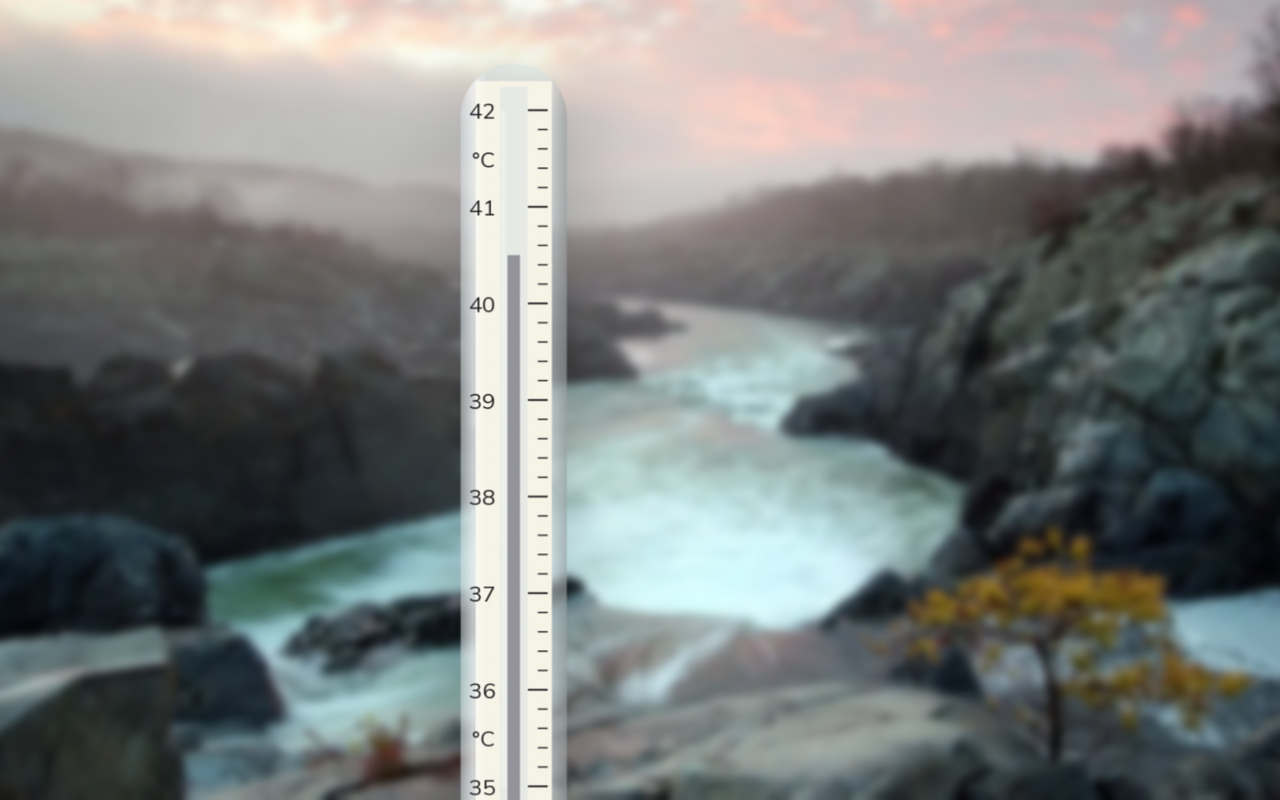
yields 40.5 °C
